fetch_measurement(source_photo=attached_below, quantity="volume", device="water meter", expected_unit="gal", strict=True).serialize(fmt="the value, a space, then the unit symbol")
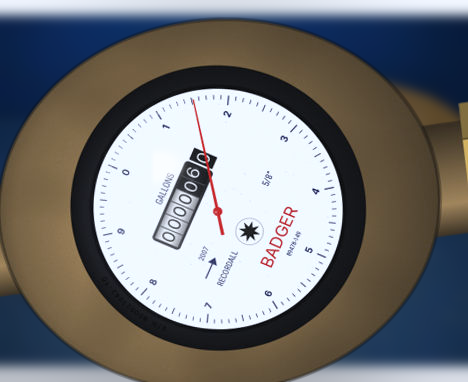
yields 61.5 gal
